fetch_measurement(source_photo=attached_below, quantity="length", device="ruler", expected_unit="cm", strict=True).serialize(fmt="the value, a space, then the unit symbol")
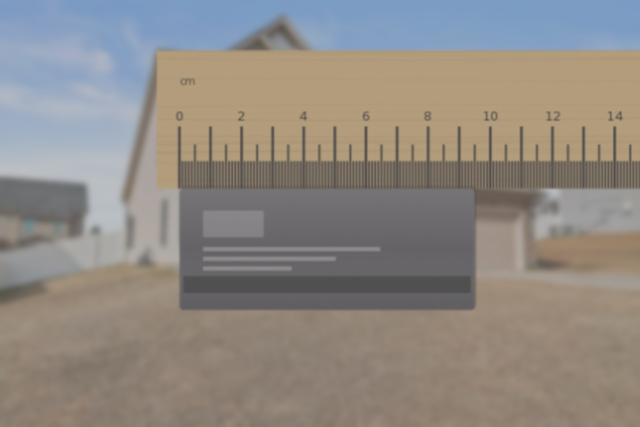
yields 9.5 cm
